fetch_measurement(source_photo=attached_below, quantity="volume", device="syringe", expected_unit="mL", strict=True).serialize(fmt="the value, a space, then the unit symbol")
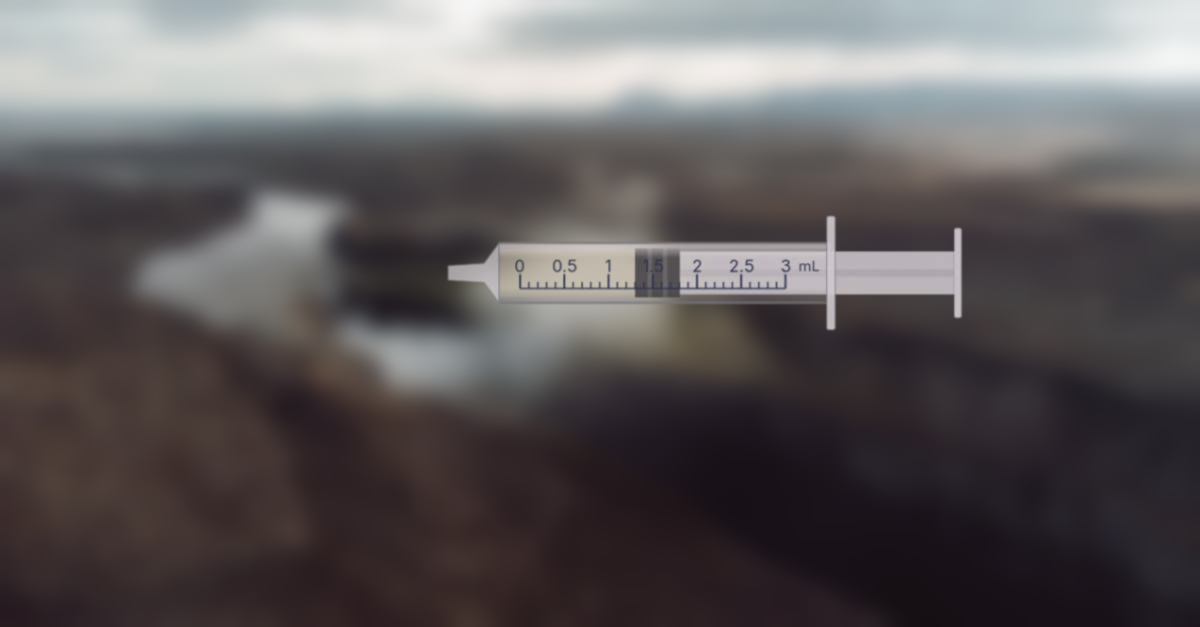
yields 1.3 mL
